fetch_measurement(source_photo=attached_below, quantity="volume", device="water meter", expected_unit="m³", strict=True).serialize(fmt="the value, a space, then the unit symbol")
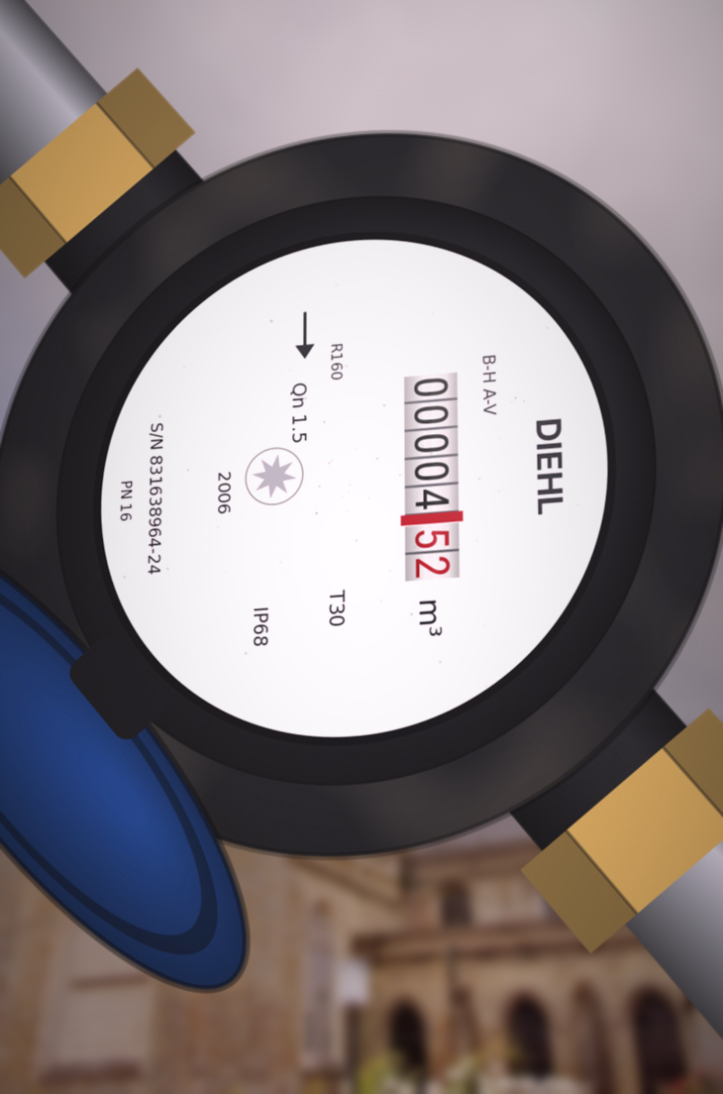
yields 4.52 m³
